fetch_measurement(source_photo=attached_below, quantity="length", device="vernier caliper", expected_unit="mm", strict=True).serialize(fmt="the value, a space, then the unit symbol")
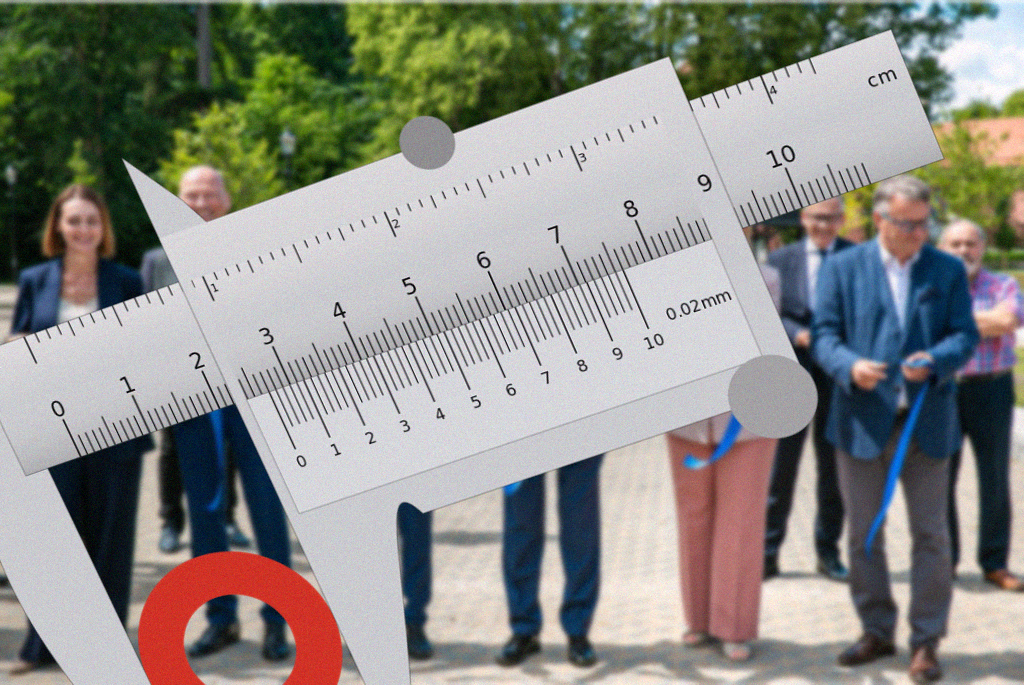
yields 27.0 mm
